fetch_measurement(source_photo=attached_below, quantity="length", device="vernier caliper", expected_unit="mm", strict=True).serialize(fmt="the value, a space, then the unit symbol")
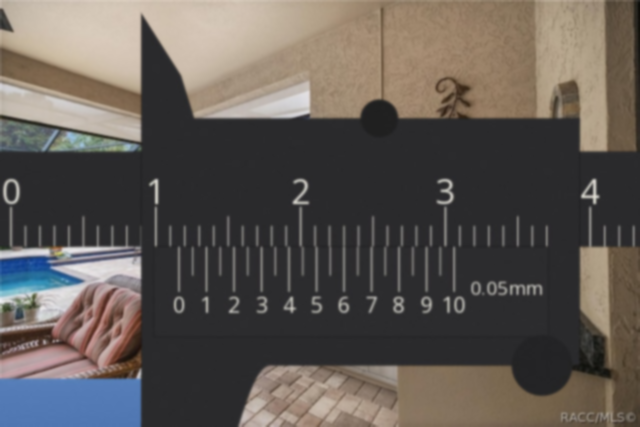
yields 11.6 mm
